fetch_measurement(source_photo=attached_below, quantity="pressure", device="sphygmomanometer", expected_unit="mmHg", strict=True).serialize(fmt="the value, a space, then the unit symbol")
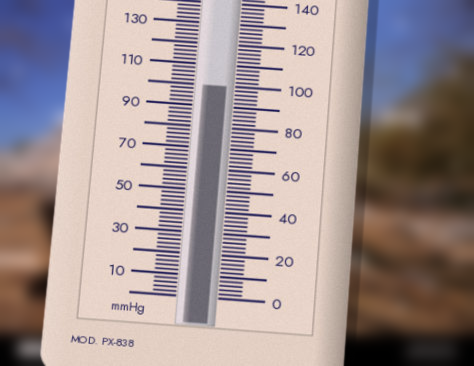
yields 100 mmHg
